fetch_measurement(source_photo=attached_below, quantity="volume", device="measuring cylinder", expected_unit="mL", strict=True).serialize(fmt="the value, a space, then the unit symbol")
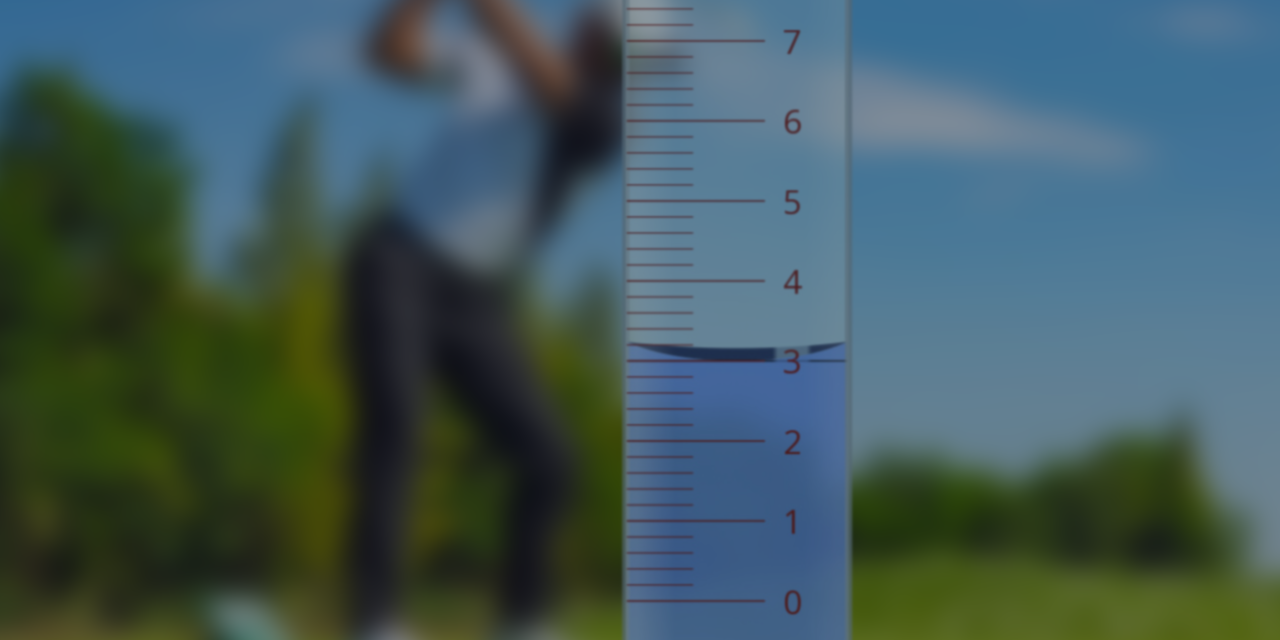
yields 3 mL
